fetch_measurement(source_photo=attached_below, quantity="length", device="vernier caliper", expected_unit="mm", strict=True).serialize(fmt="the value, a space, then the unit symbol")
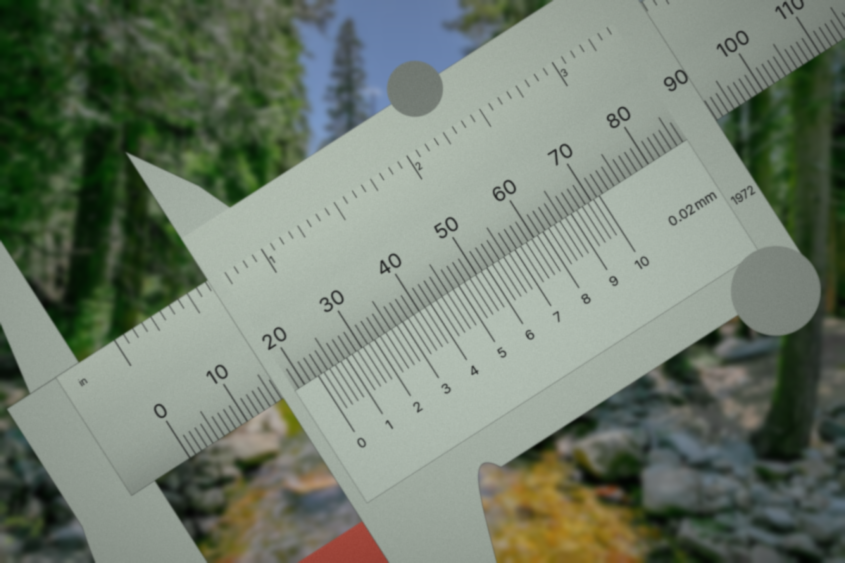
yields 22.4 mm
